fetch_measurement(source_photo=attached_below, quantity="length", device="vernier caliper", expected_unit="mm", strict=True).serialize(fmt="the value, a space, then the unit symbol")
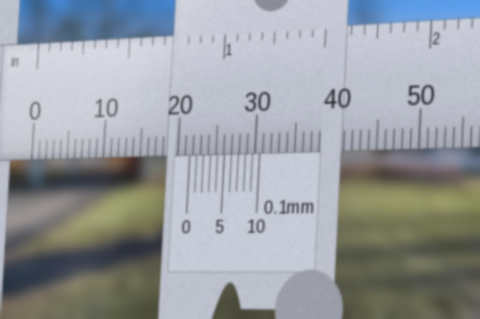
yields 21.6 mm
